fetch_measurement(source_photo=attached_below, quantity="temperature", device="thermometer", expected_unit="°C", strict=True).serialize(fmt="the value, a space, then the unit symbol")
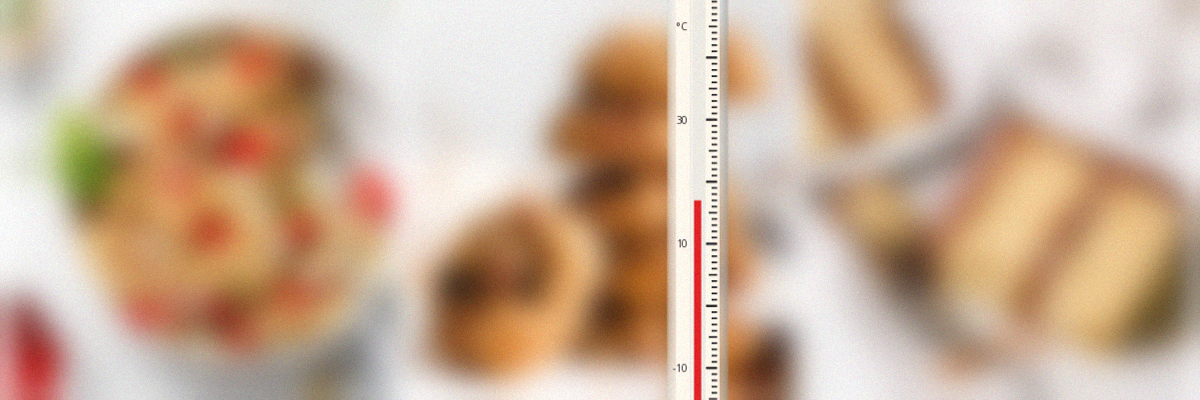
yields 17 °C
